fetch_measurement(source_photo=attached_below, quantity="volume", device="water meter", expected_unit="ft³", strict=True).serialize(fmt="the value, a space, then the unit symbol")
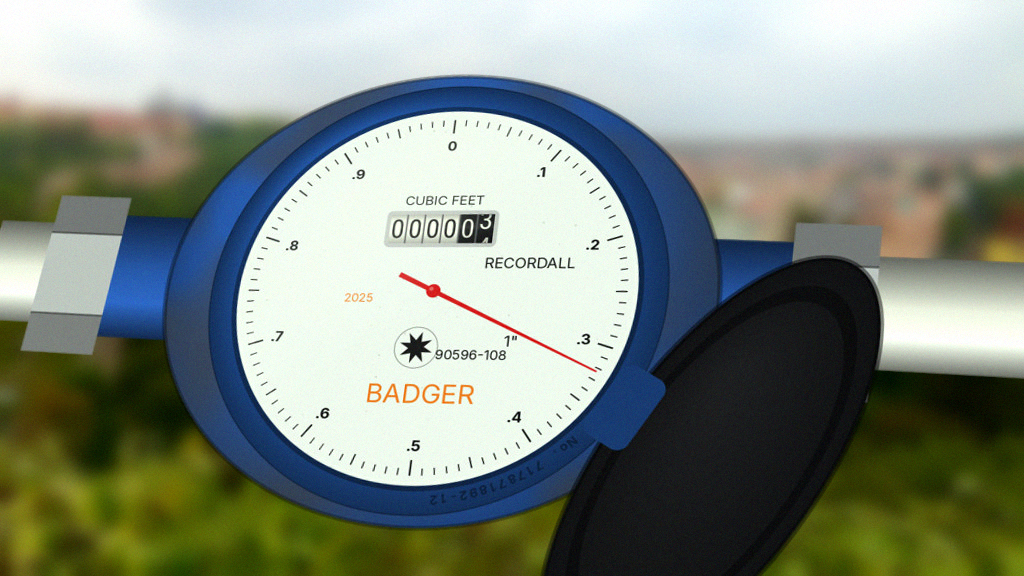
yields 3.32 ft³
